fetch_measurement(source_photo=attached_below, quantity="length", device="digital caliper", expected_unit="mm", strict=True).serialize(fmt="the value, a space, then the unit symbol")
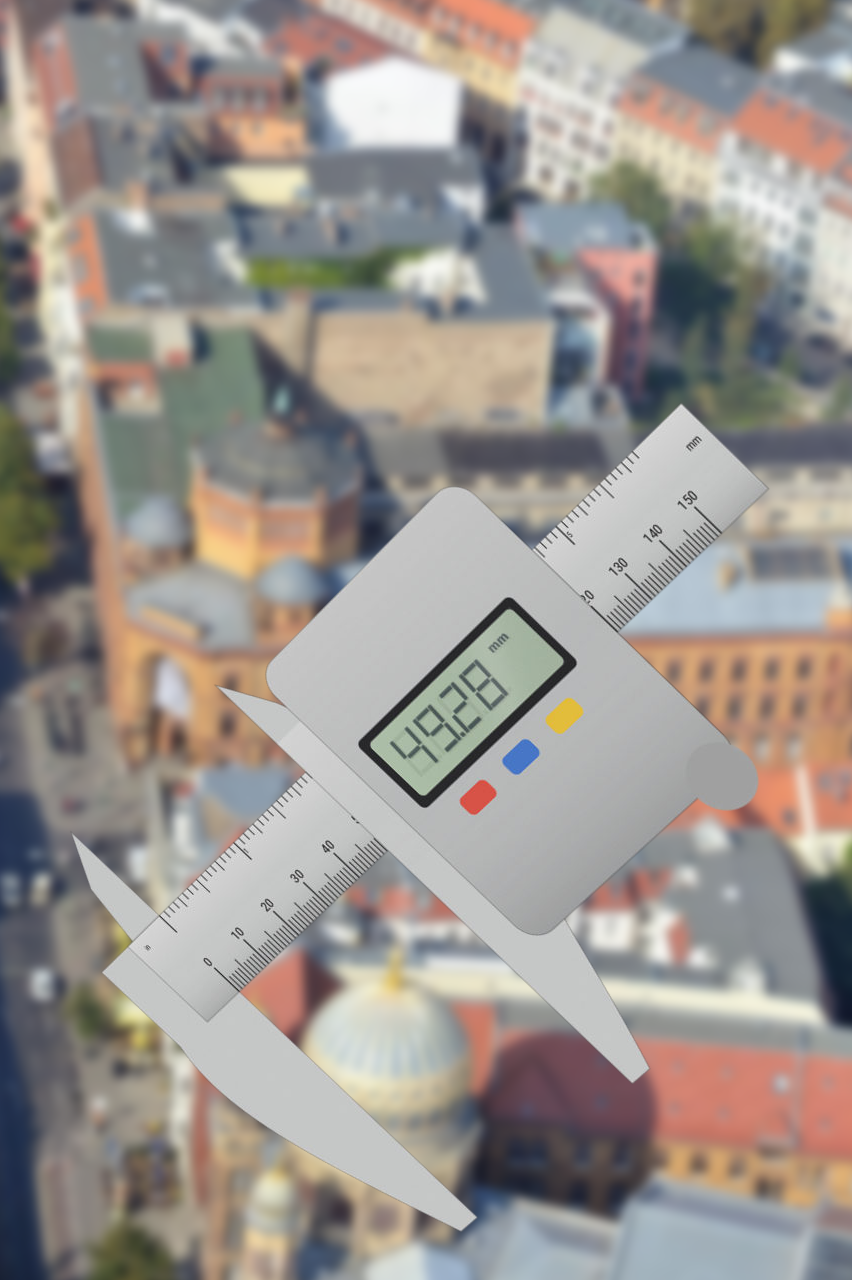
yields 49.28 mm
